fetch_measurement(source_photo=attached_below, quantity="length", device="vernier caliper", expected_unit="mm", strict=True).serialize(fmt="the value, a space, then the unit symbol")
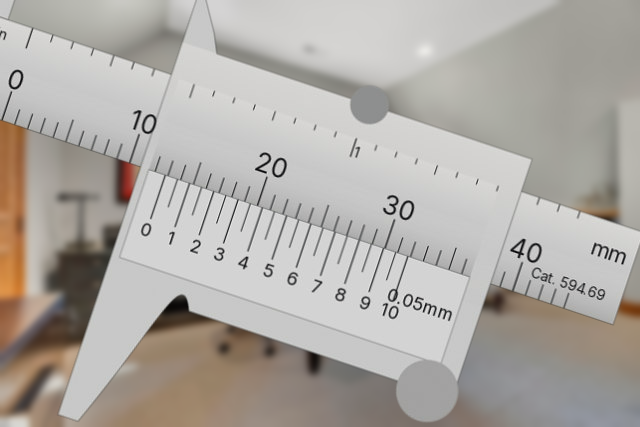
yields 12.8 mm
